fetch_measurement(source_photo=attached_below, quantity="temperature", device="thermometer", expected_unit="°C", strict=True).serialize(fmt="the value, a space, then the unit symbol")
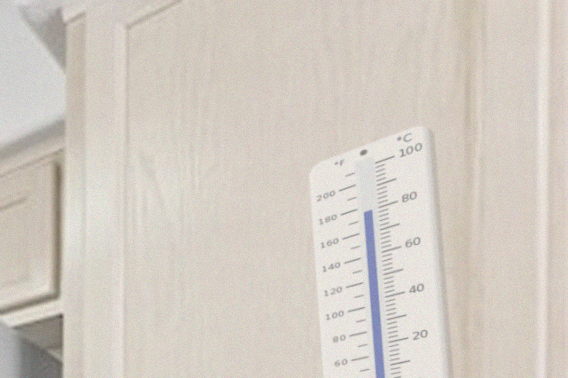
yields 80 °C
